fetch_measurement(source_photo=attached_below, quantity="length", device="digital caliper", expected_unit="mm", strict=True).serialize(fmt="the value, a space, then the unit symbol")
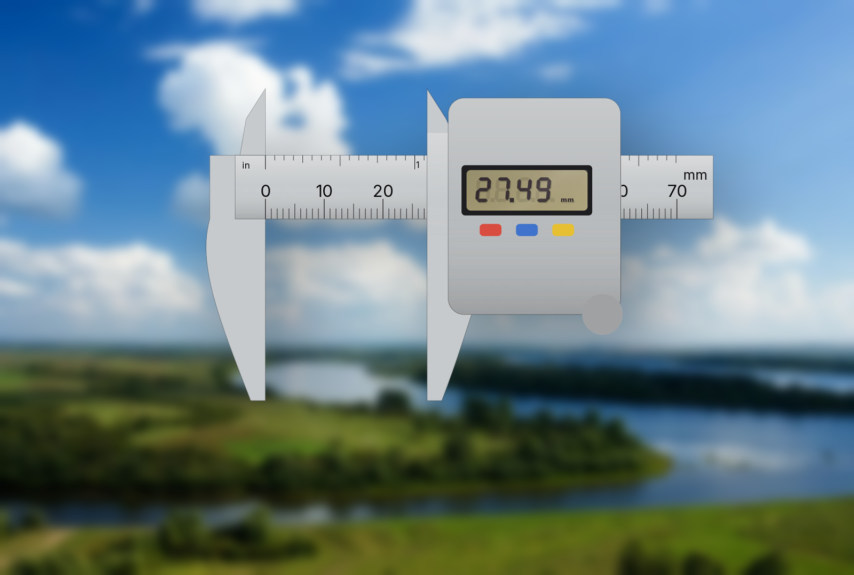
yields 27.49 mm
